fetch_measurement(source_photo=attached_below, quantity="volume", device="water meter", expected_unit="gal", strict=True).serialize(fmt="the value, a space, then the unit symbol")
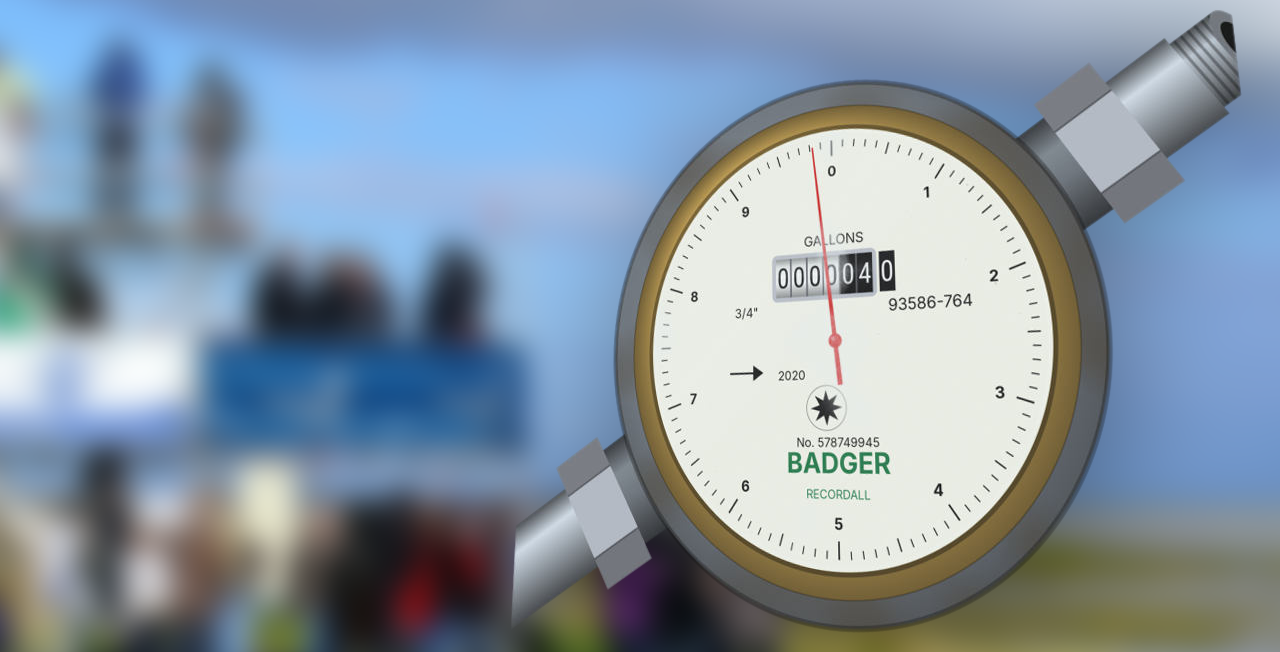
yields 39.8 gal
